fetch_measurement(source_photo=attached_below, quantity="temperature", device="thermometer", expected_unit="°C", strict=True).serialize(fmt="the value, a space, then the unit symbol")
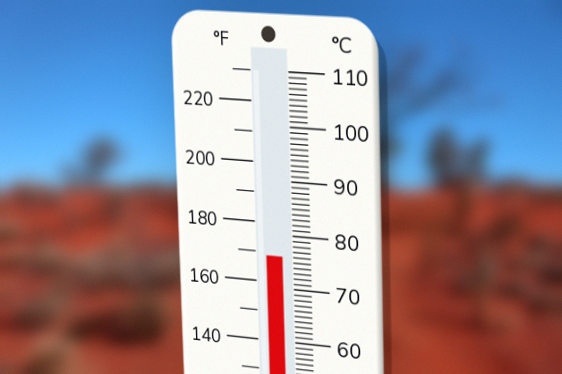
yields 76 °C
